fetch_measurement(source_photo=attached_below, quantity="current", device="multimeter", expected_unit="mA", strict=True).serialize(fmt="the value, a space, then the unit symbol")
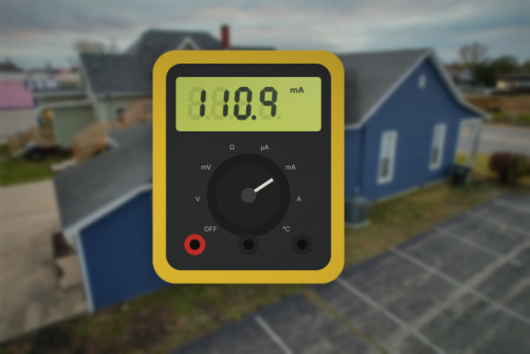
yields 110.9 mA
